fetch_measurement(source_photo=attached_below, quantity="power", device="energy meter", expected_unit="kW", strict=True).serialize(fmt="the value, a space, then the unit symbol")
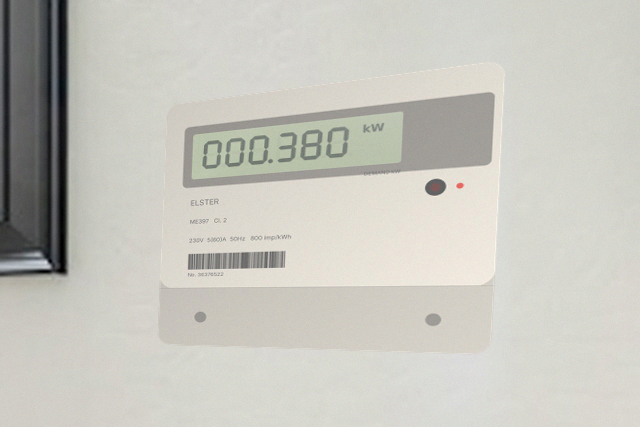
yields 0.380 kW
